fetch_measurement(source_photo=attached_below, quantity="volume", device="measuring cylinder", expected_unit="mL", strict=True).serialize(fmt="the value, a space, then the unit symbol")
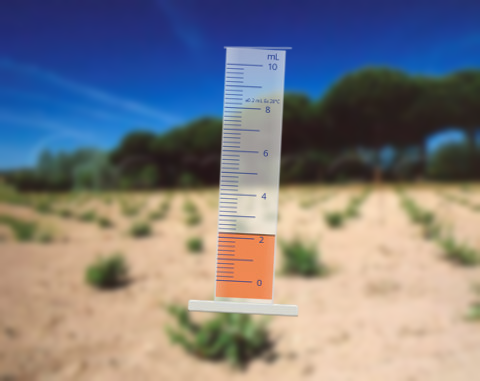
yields 2.2 mL
